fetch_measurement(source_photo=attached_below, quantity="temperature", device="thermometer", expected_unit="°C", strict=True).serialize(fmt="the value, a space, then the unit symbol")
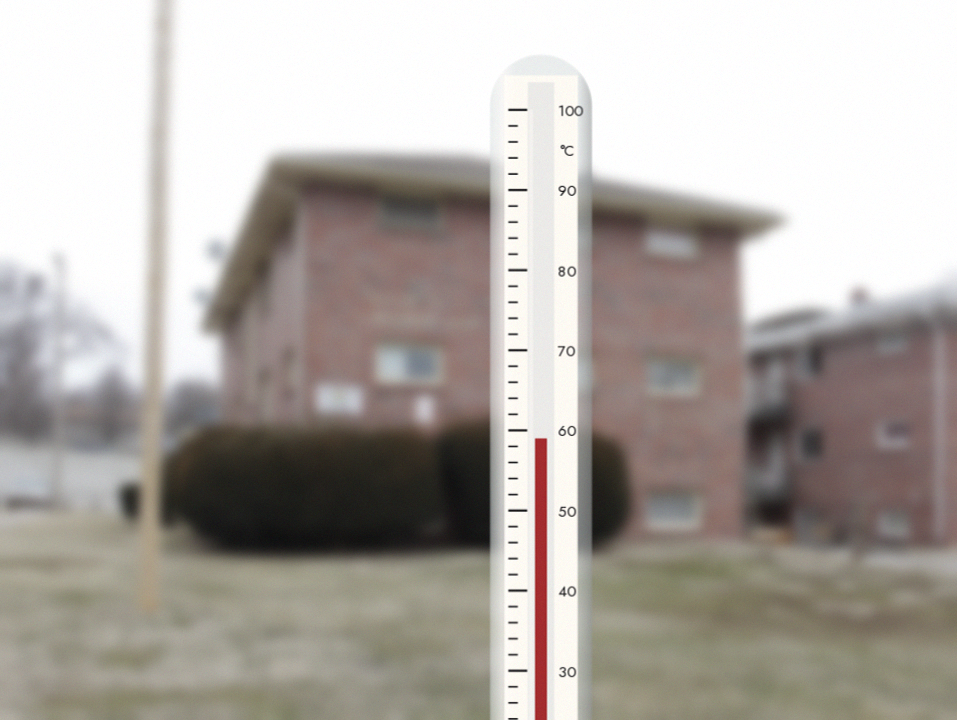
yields 59 °C
